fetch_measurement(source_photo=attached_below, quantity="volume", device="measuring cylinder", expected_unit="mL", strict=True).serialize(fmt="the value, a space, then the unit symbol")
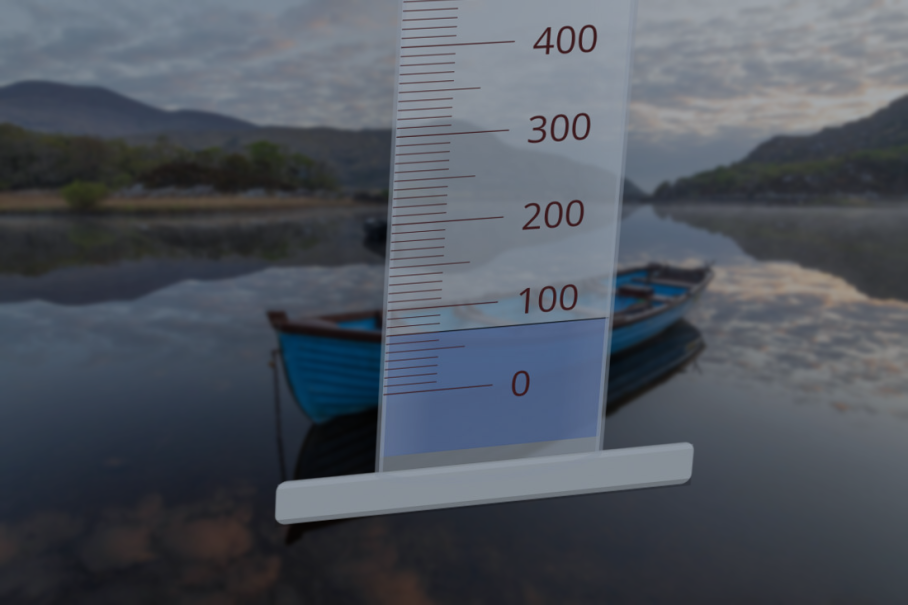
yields 70 mL
